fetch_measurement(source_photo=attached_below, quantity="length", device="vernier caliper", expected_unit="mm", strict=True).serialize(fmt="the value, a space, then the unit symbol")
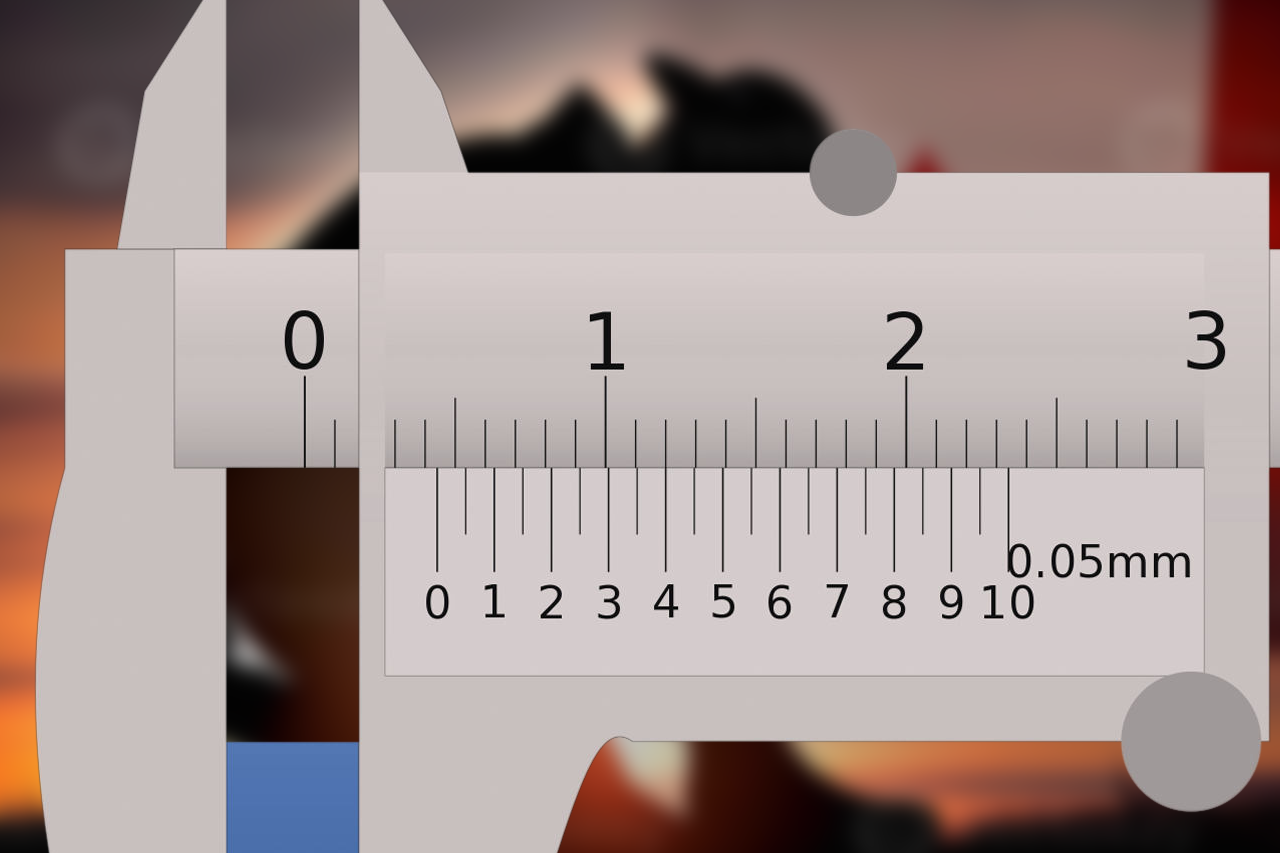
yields 4.40 mm
